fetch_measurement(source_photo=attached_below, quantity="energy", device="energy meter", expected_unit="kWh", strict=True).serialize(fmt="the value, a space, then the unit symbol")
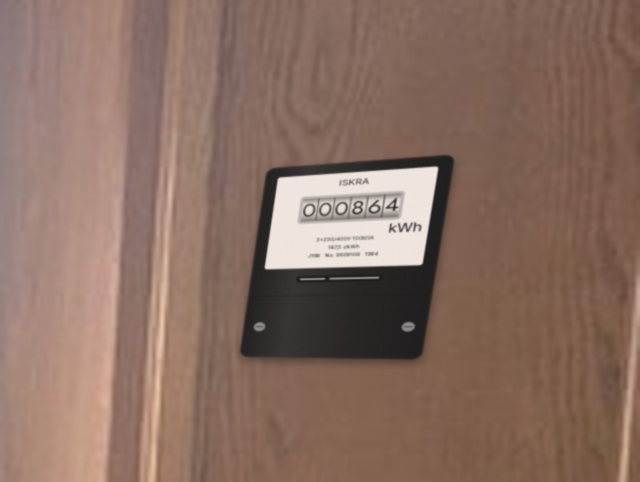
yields 864 kWh
